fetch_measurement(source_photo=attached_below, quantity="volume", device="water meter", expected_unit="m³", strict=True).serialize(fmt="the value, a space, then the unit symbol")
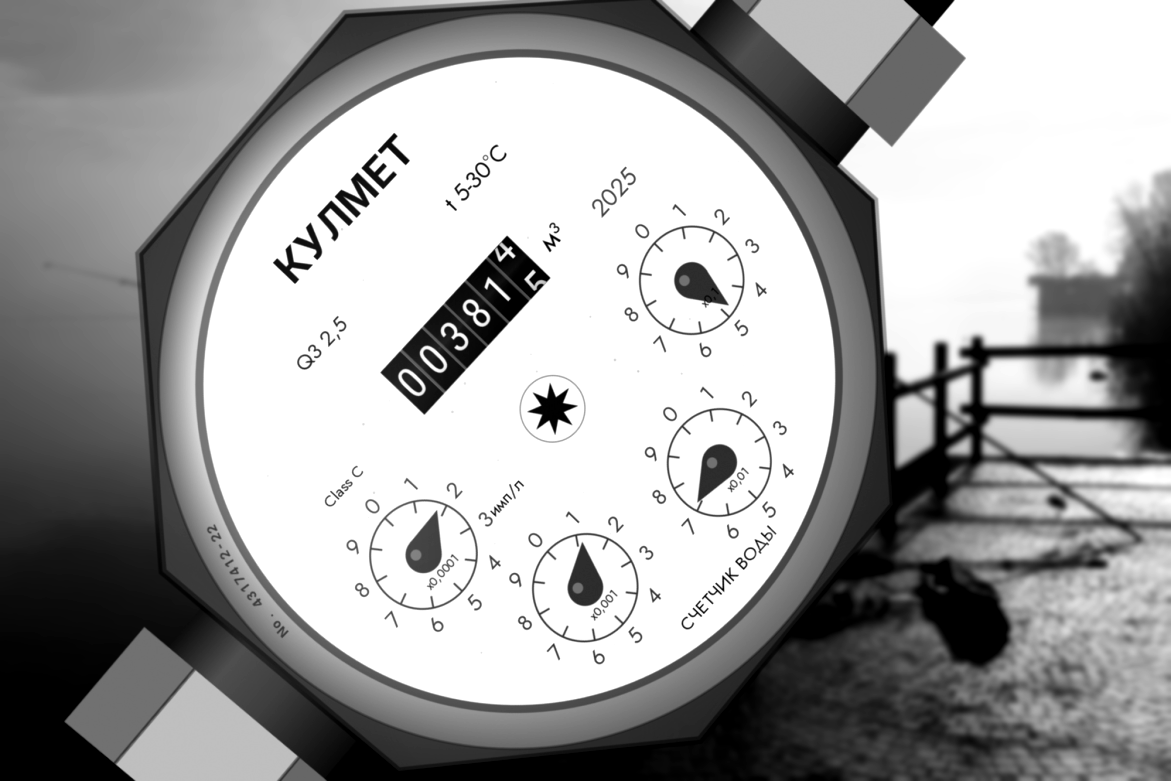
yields 3814.4711 m³
